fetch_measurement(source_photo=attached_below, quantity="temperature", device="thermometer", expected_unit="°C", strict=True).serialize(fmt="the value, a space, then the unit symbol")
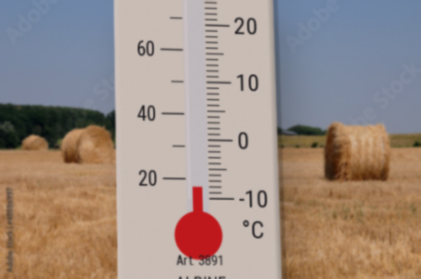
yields -8 °C
